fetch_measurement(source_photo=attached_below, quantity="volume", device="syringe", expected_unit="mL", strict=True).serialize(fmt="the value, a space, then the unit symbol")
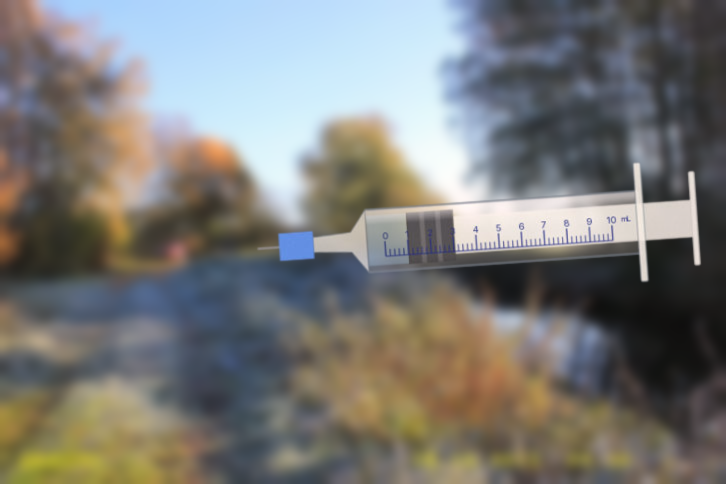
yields 1 mL
